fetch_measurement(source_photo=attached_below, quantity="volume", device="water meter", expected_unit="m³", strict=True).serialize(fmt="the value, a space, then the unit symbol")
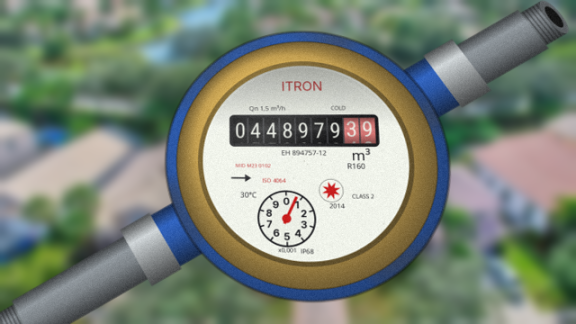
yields 448979.390 m³
